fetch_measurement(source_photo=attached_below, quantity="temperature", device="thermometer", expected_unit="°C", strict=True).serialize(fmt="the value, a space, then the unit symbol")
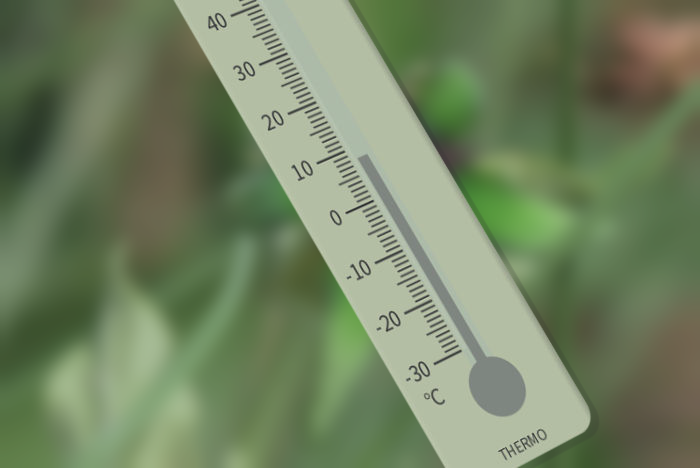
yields 8 °C
